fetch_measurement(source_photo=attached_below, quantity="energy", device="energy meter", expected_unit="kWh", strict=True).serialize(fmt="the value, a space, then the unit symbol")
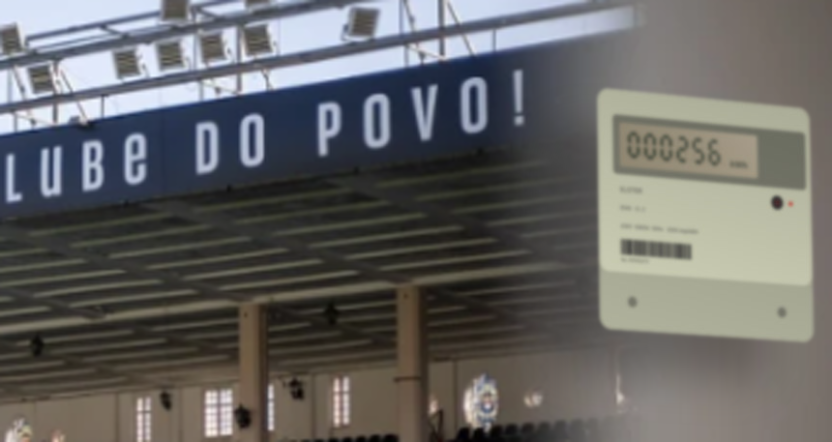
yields 256 kWh
